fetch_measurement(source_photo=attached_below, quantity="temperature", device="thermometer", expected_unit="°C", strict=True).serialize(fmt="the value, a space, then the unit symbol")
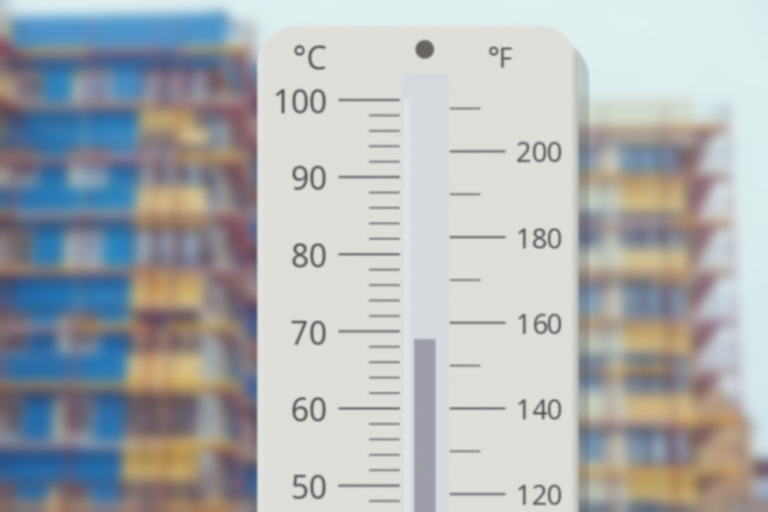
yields 69 °C
